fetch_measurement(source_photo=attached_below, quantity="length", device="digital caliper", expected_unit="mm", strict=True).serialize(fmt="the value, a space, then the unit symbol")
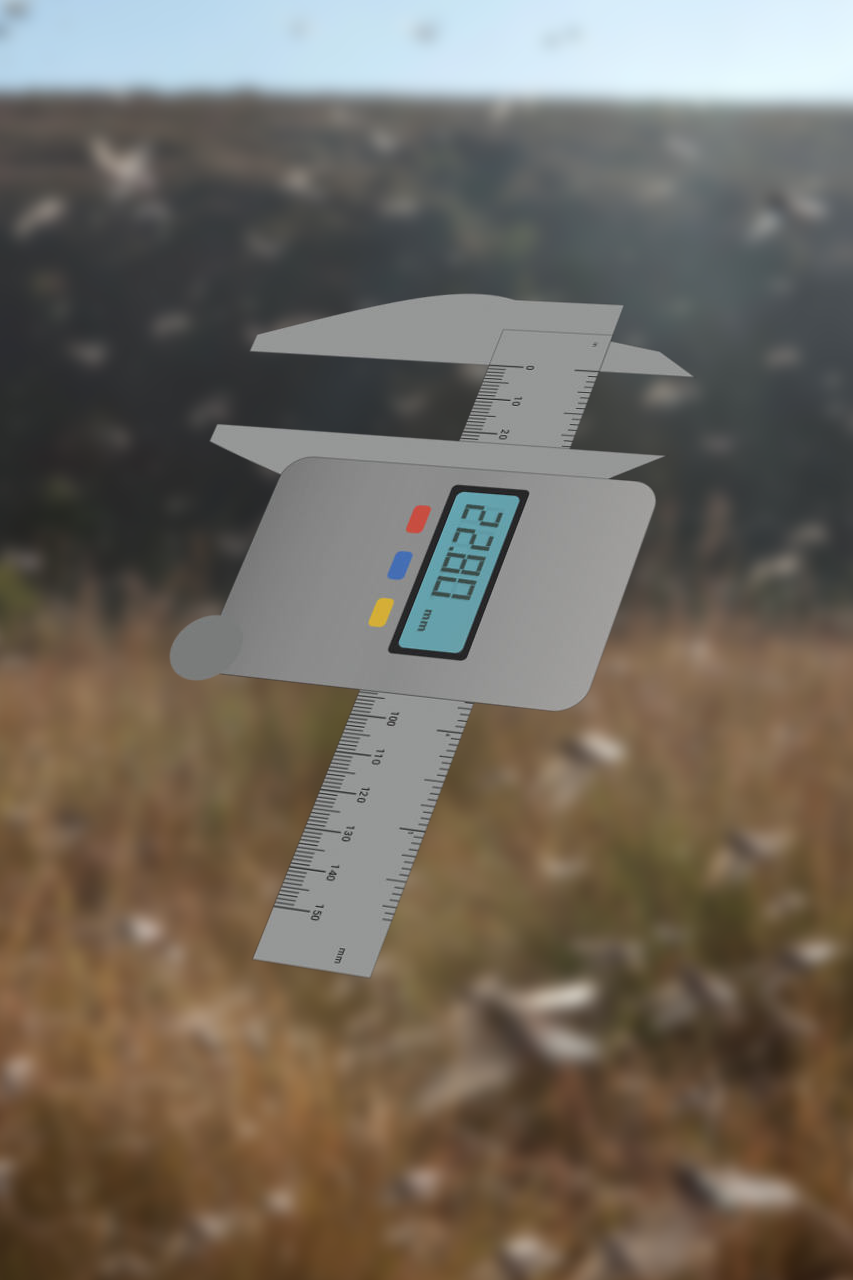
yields 22.80 mm
